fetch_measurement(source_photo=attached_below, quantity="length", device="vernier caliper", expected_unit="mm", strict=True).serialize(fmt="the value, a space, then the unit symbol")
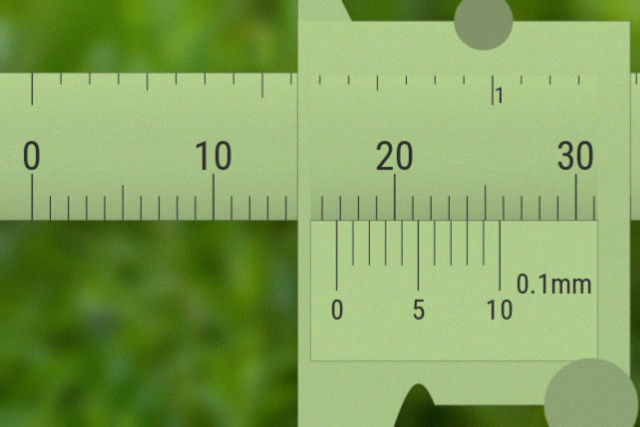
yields 16.8 mm
